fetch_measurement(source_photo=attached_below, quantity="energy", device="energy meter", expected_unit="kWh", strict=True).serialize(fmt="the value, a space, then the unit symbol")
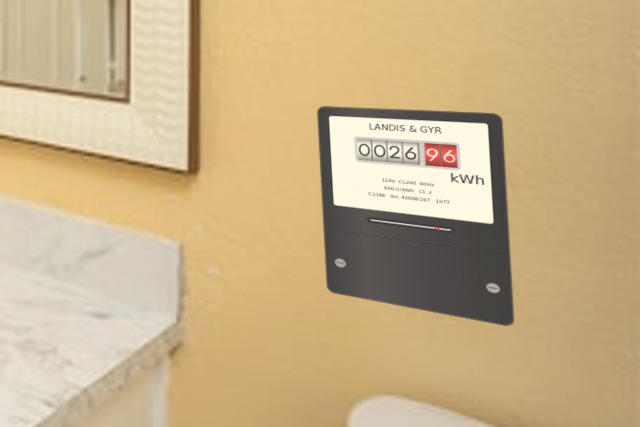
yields 26.96 kWh
